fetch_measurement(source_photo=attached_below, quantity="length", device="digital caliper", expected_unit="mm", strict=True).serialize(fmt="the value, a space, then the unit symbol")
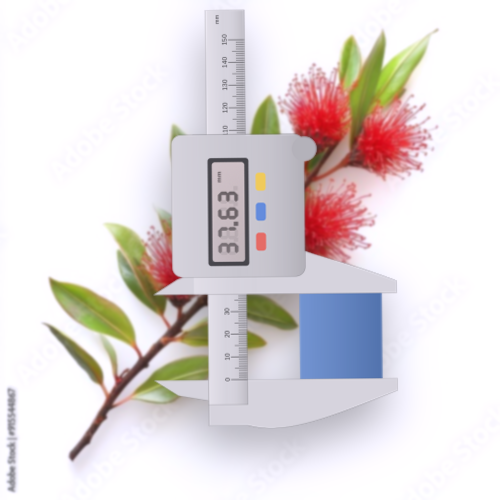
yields 37.63 mm
